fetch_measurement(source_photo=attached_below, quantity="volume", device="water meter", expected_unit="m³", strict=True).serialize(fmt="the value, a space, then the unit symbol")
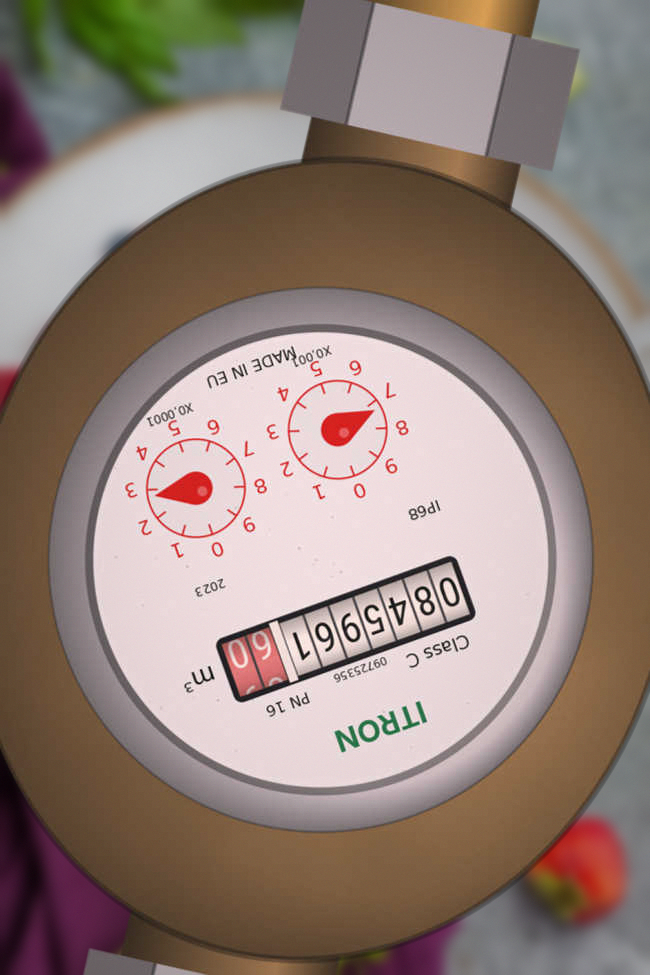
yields 845961.5972 m³
